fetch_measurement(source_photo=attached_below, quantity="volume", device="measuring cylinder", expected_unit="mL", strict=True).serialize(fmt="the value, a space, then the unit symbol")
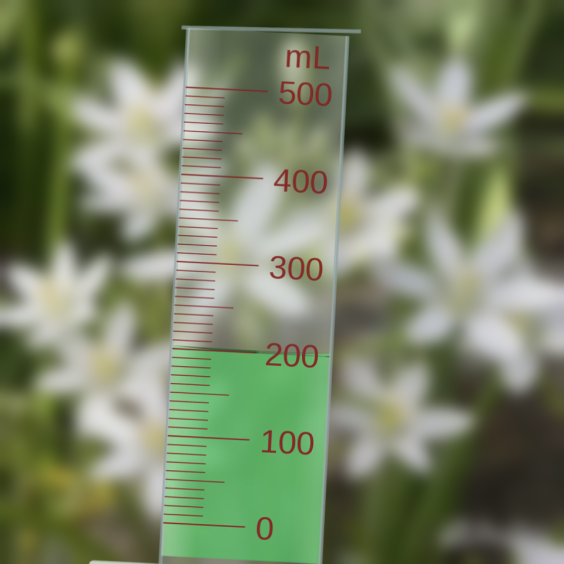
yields 200 mL
